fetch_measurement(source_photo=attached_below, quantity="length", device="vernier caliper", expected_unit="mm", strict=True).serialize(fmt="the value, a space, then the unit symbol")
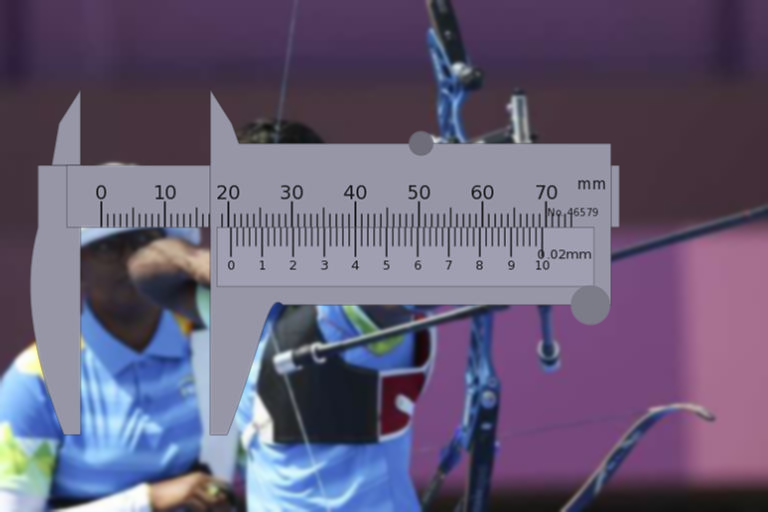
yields 20.4 mm
